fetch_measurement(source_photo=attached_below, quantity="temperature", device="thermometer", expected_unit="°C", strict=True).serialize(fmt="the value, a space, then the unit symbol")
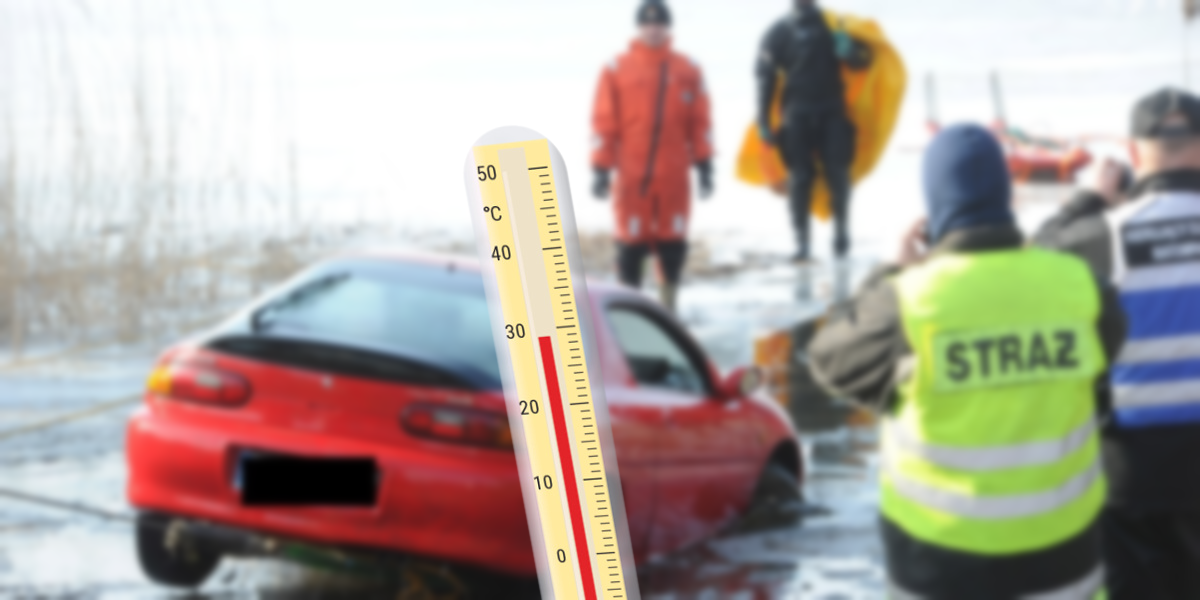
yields 29 °C
